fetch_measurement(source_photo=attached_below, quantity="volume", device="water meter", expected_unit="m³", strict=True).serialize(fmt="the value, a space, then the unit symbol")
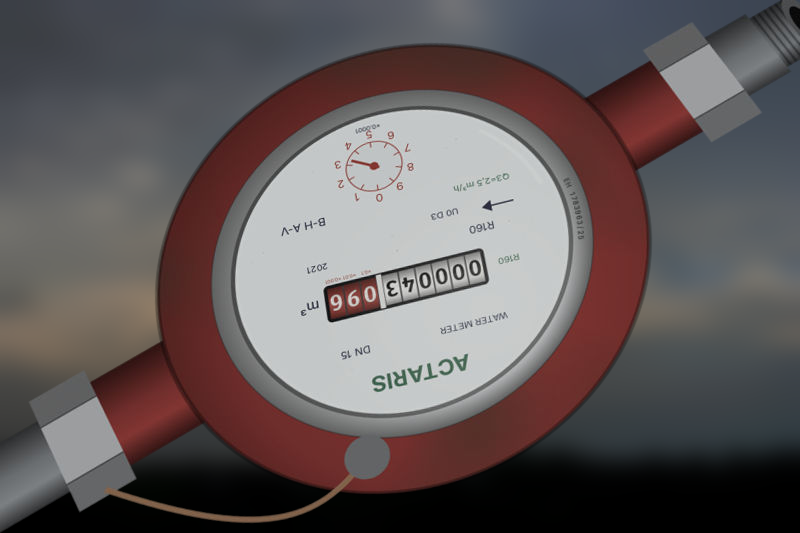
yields 43.0963 m³
